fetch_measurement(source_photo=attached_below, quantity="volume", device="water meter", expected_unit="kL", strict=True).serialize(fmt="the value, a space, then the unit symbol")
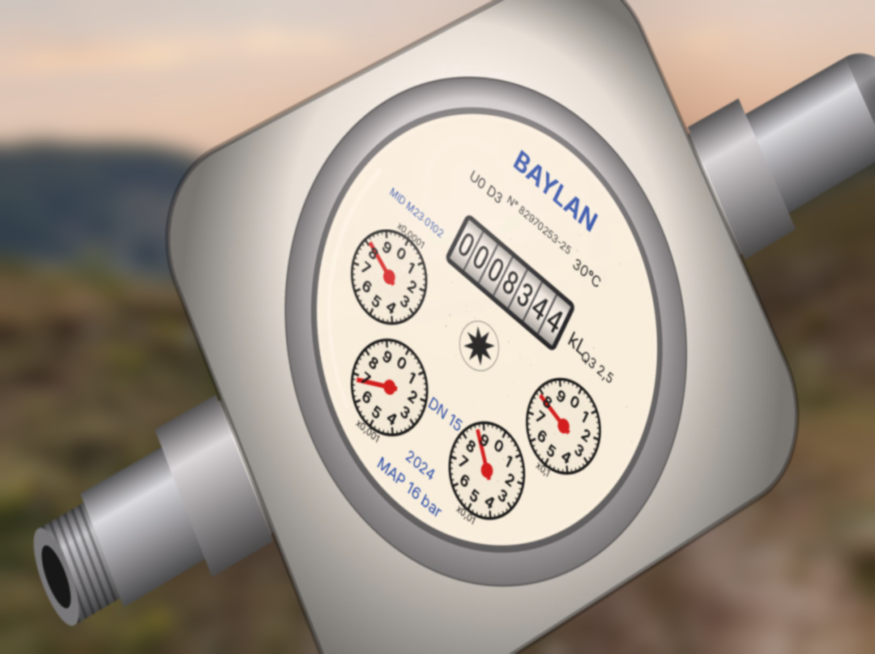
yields 8344.7868 kL
